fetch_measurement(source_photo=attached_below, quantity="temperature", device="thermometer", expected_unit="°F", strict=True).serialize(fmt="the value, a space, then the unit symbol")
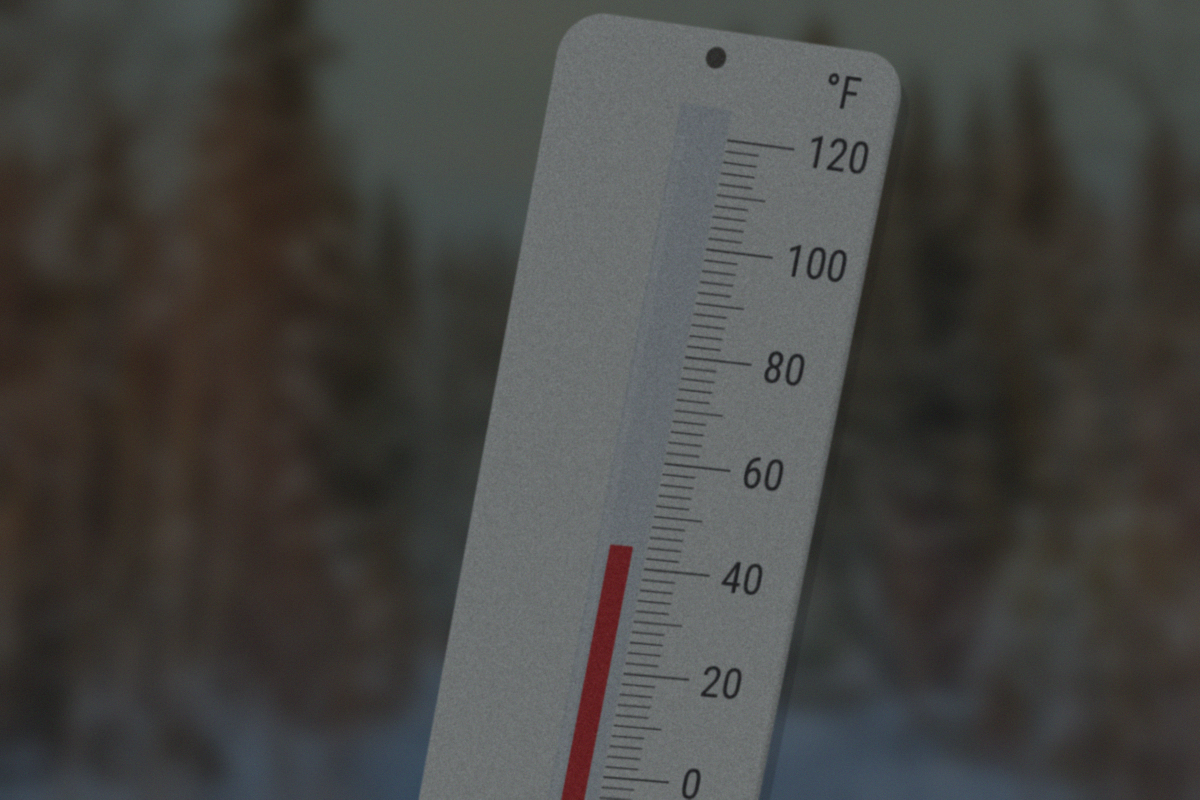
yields 44 °F
